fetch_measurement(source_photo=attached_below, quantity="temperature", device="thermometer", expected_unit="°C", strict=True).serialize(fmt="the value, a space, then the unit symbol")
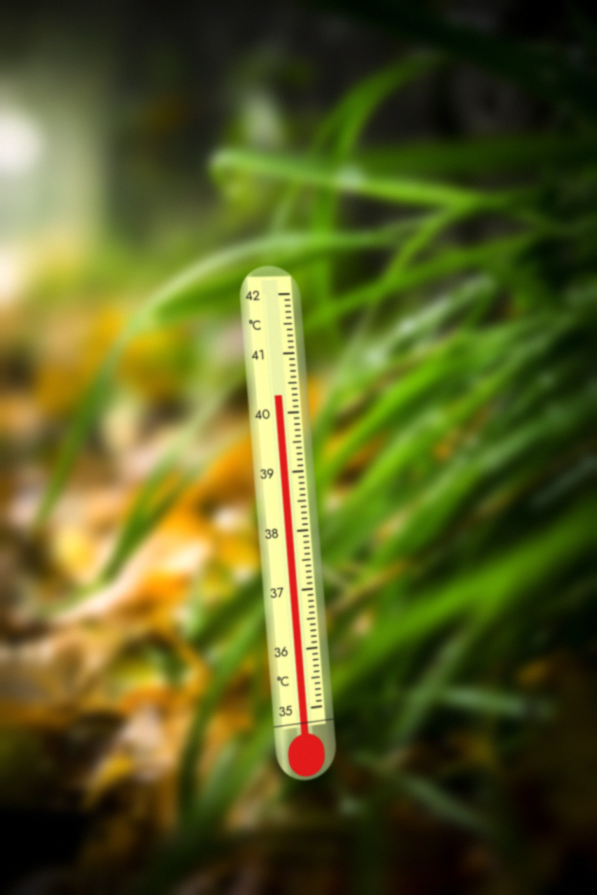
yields 40.3 °C
